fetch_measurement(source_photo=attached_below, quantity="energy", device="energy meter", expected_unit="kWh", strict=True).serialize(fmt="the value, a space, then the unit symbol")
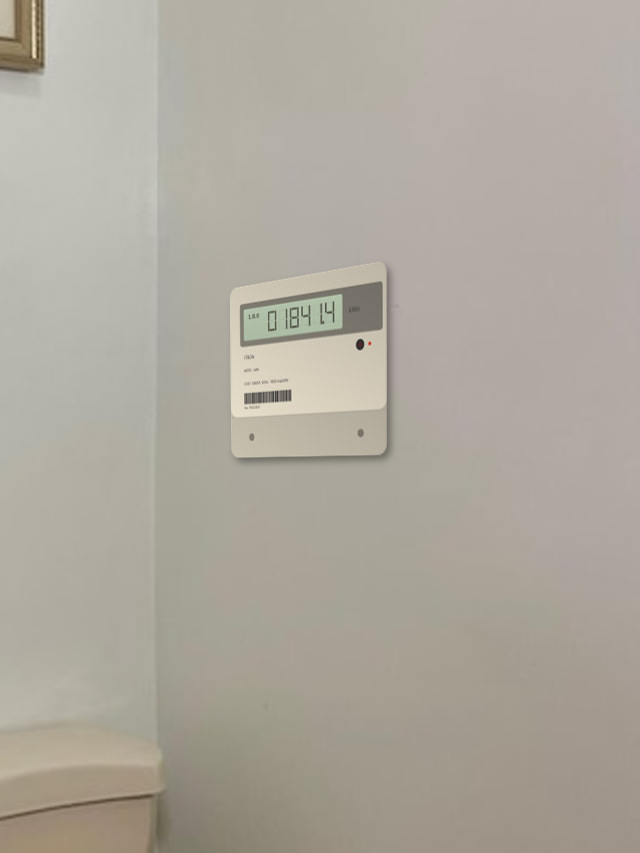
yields 1841.4 kWh
